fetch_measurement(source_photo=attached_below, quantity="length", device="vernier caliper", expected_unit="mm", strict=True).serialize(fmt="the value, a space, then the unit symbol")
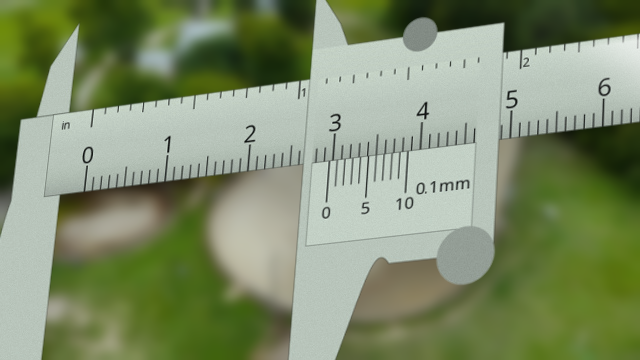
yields 29.6 mm
